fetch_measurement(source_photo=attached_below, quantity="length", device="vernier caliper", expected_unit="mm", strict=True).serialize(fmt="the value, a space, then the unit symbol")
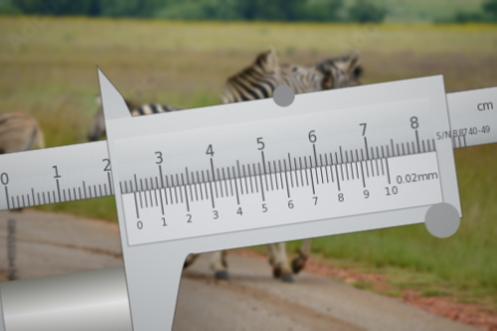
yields 24.5 mm
